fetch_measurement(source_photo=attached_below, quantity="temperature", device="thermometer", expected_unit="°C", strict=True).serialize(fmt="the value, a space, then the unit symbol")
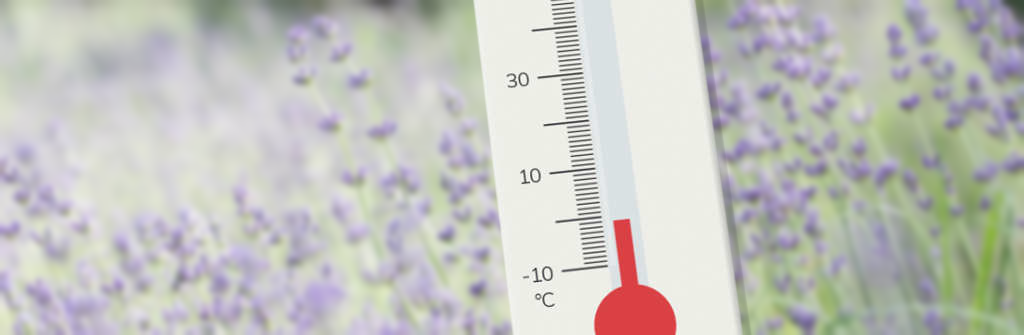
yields -1 °C
